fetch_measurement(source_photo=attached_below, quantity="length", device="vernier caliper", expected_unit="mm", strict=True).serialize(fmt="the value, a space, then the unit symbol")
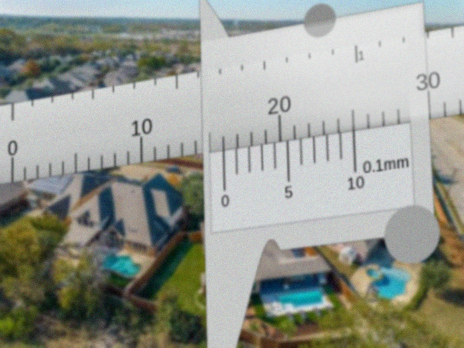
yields 16.0 mm
